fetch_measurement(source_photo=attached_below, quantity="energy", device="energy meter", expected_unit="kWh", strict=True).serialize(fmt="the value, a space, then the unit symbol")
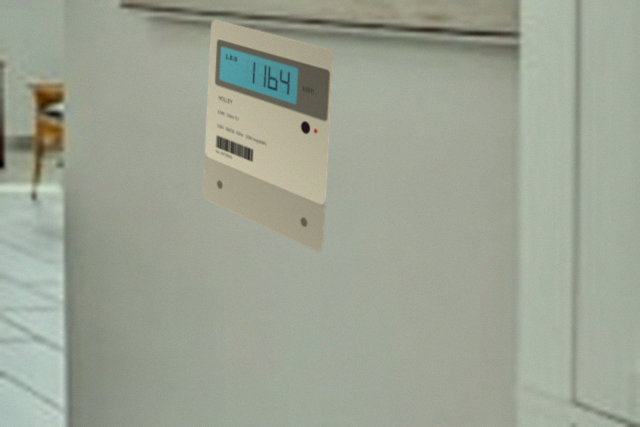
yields 1164 kWh
